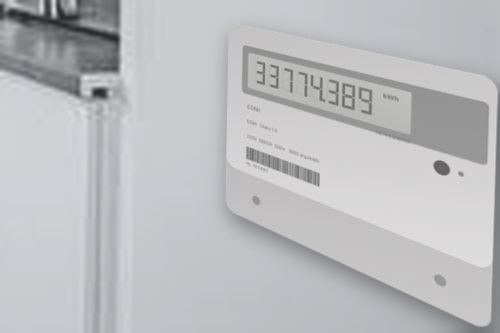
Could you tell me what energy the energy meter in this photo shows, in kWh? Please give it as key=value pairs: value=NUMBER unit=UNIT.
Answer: value=33774.389 unit=kWh
